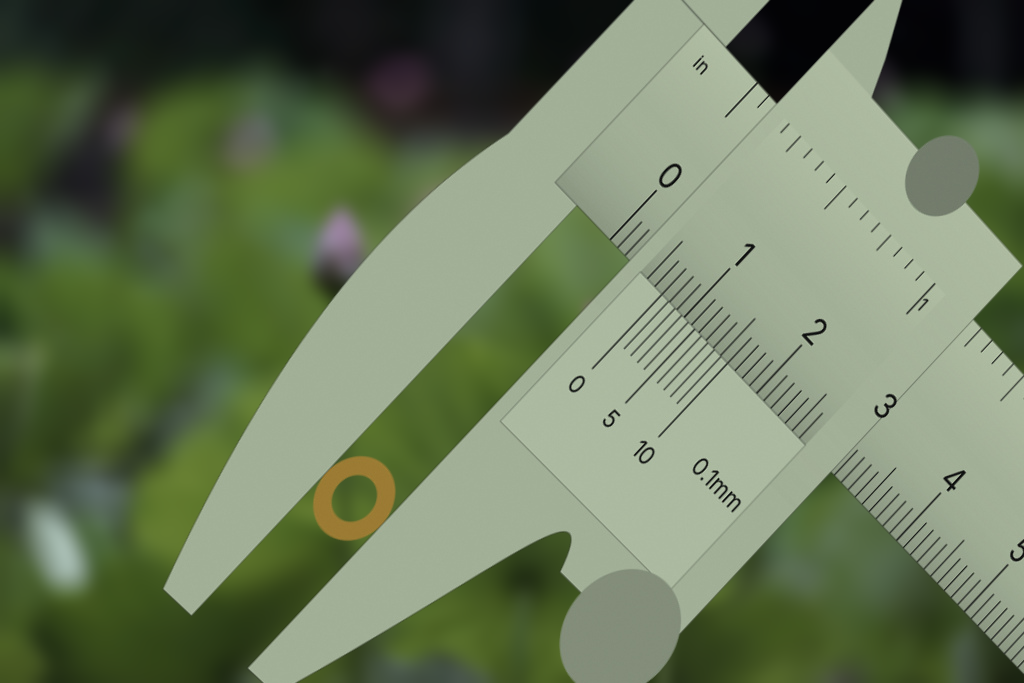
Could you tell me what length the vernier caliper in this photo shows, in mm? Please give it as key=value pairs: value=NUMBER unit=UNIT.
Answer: value=7.0 unit=mm
